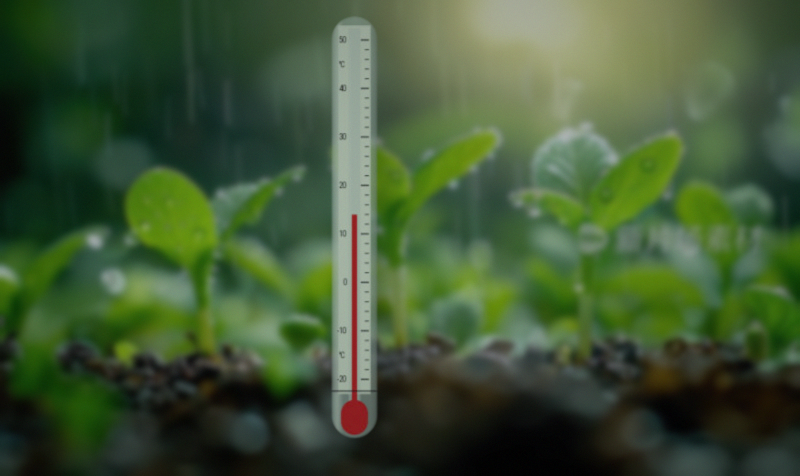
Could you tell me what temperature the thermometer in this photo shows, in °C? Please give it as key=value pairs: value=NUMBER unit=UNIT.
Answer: value=14 unit=°C
